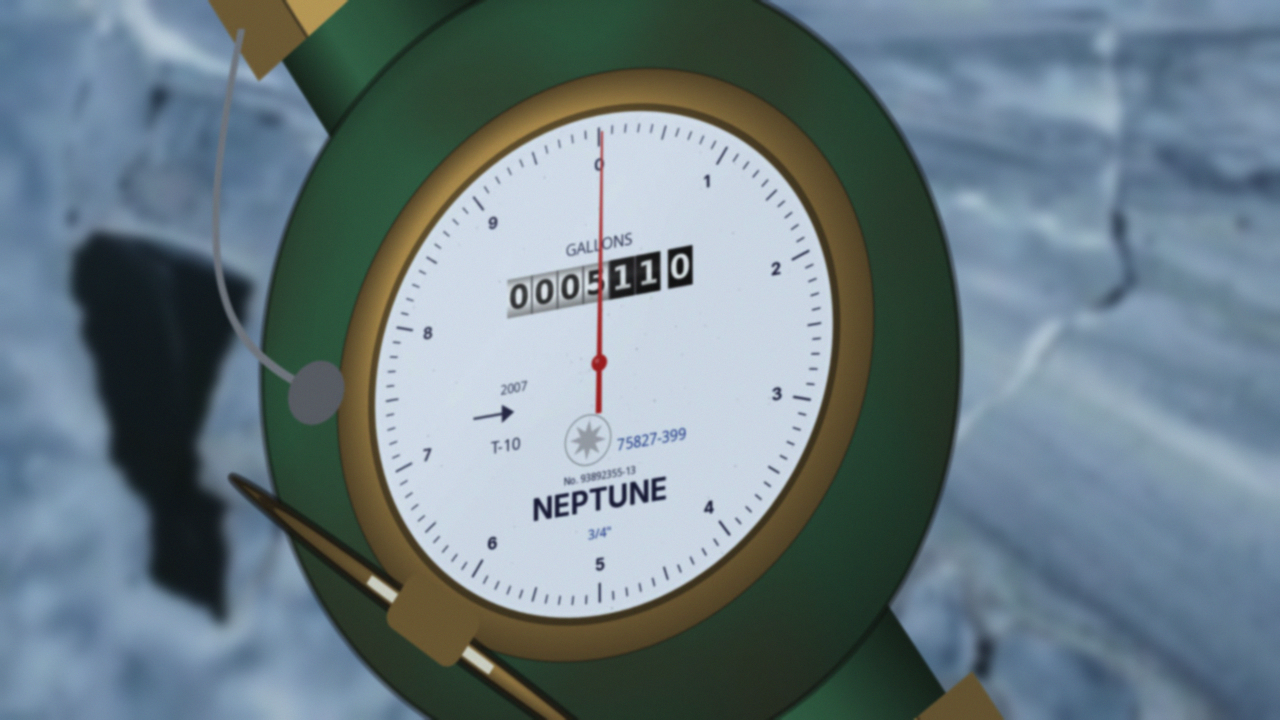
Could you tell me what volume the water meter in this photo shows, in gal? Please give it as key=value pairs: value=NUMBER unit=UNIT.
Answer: value=5110.0 unit=gal
